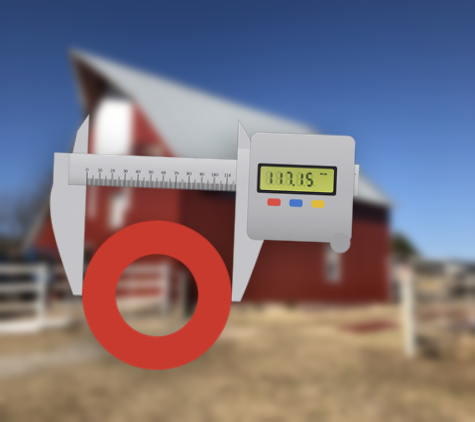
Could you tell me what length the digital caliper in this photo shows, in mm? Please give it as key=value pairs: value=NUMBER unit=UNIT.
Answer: value=117.15 unit=mm
